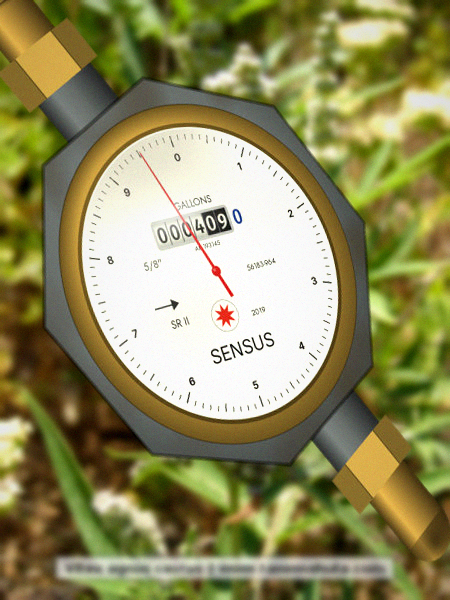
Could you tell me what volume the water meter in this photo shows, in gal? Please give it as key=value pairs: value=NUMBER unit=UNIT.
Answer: value=4089.5 unit=gal
